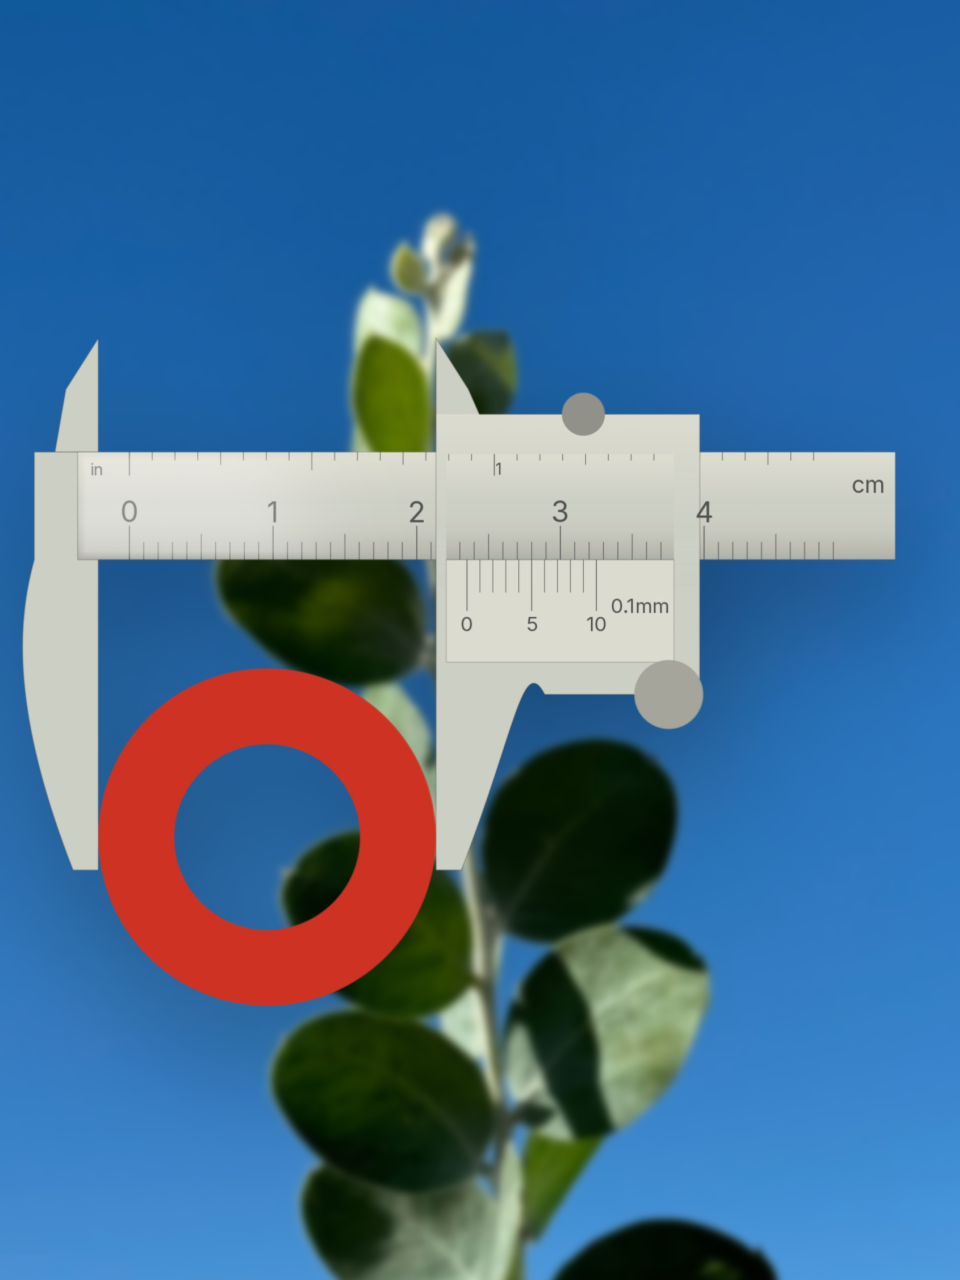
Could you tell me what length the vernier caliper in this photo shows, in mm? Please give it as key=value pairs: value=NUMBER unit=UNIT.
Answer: value=23.5 unit=mm
